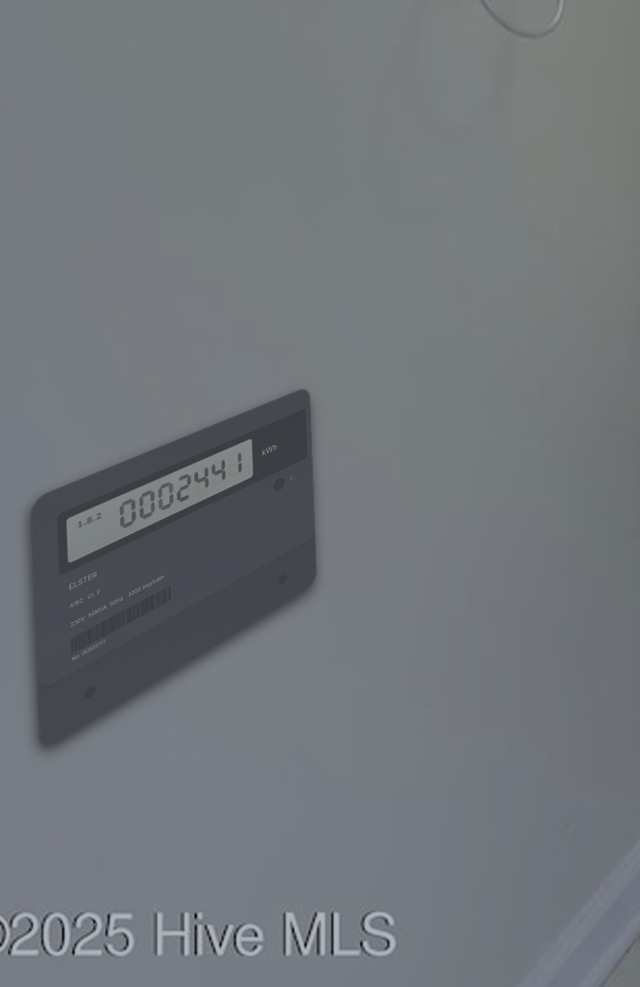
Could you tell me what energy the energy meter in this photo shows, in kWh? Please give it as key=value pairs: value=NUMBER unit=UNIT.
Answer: value=2441 unit=kWh
